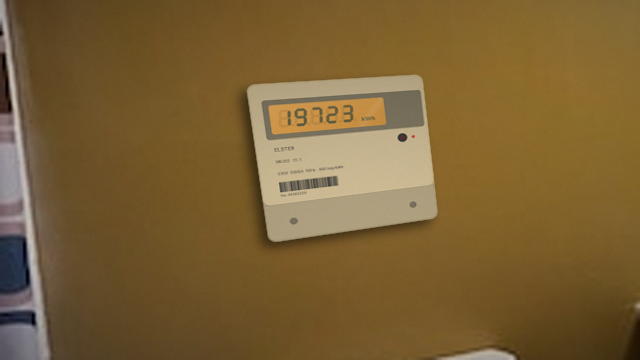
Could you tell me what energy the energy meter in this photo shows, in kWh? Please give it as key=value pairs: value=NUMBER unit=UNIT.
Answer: value=19723 unit=kWh
